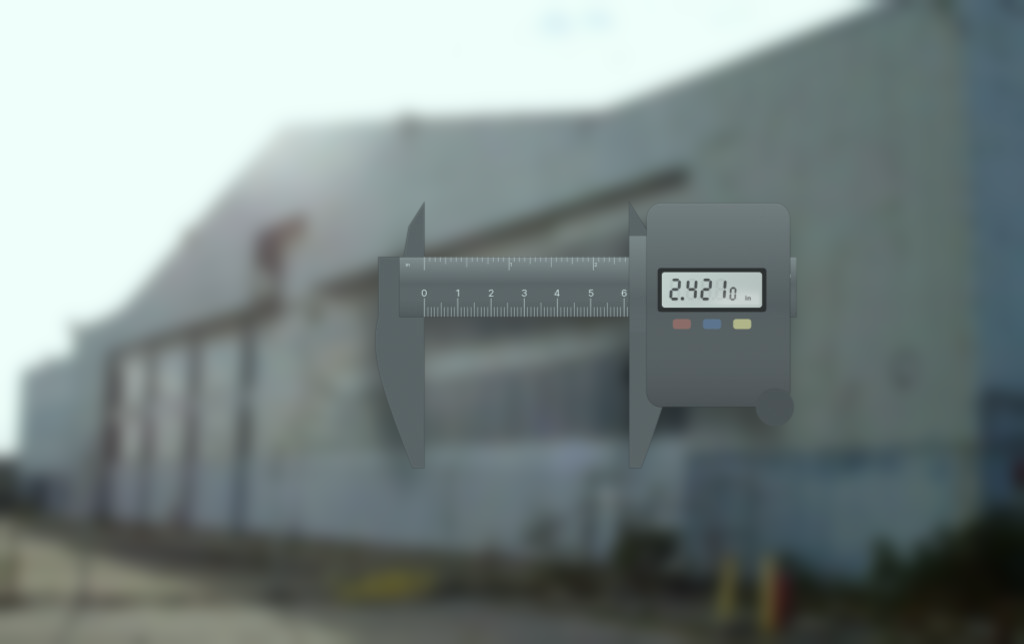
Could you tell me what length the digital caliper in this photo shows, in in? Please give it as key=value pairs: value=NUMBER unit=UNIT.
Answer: value=2.4210 unit=in
